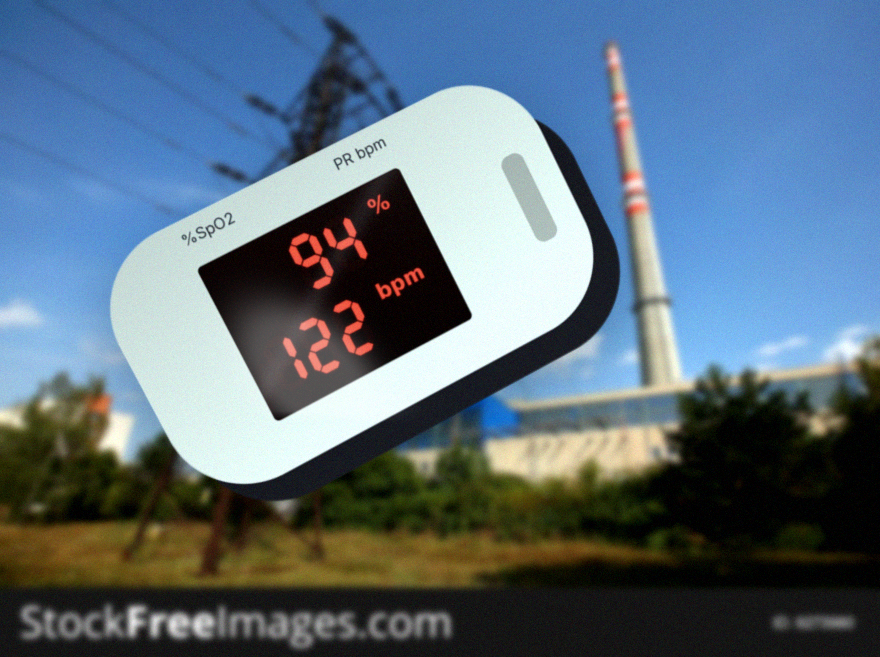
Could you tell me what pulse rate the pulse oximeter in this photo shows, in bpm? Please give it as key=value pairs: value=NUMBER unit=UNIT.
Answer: value=122 unit=bpm
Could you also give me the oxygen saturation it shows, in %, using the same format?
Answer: value=94 unit=%
